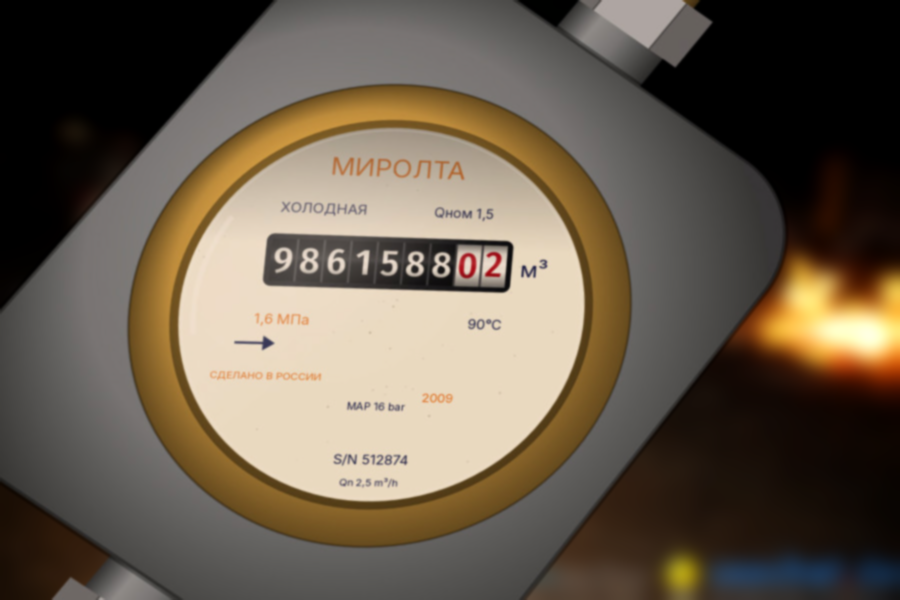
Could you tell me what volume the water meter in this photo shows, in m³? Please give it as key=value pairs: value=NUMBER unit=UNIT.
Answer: value=9861588.02 unit=m³
